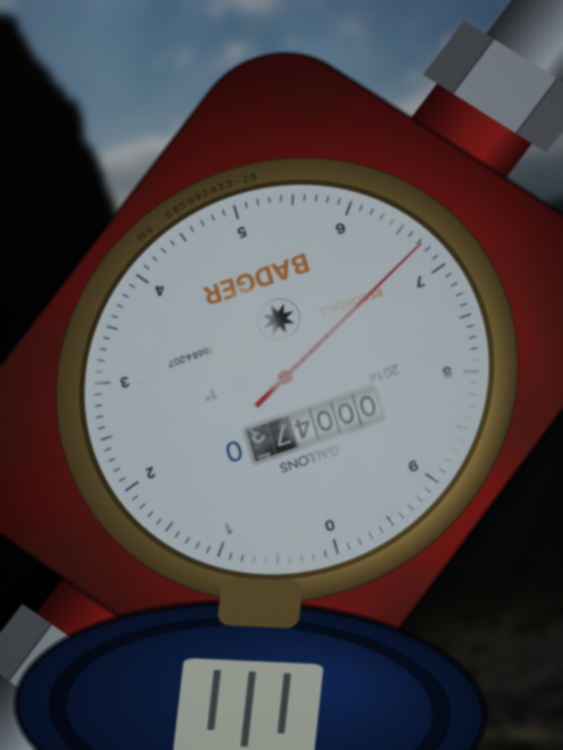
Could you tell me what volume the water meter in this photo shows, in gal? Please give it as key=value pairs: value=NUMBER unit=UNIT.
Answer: value=4726.7 unit=gal
